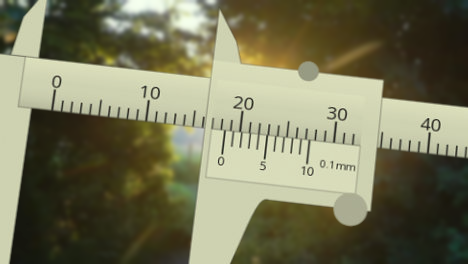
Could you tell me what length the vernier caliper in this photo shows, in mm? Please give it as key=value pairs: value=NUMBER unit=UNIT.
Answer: value=18.4 unit=mm
